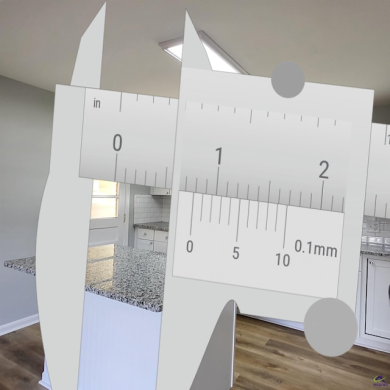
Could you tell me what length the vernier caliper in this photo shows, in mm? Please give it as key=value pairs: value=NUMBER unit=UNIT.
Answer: value=7.8 unit=mm
